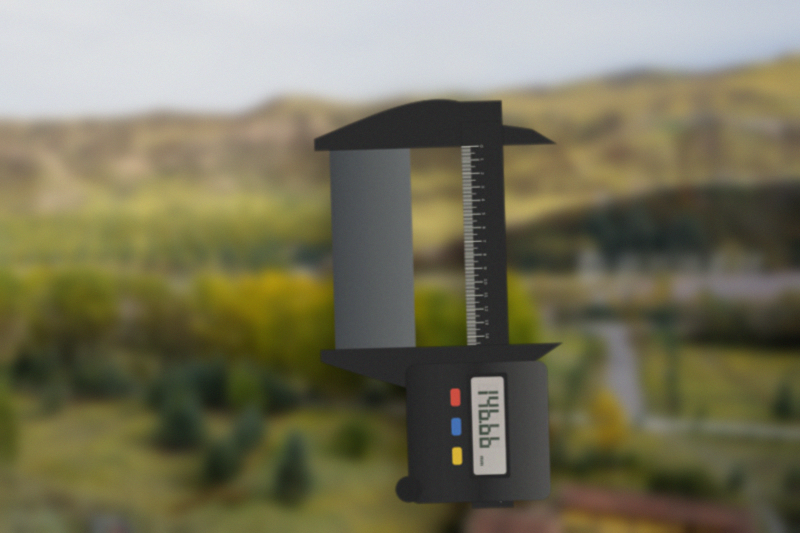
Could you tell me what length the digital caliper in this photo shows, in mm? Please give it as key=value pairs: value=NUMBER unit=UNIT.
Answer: value=146.66 unit=mm
